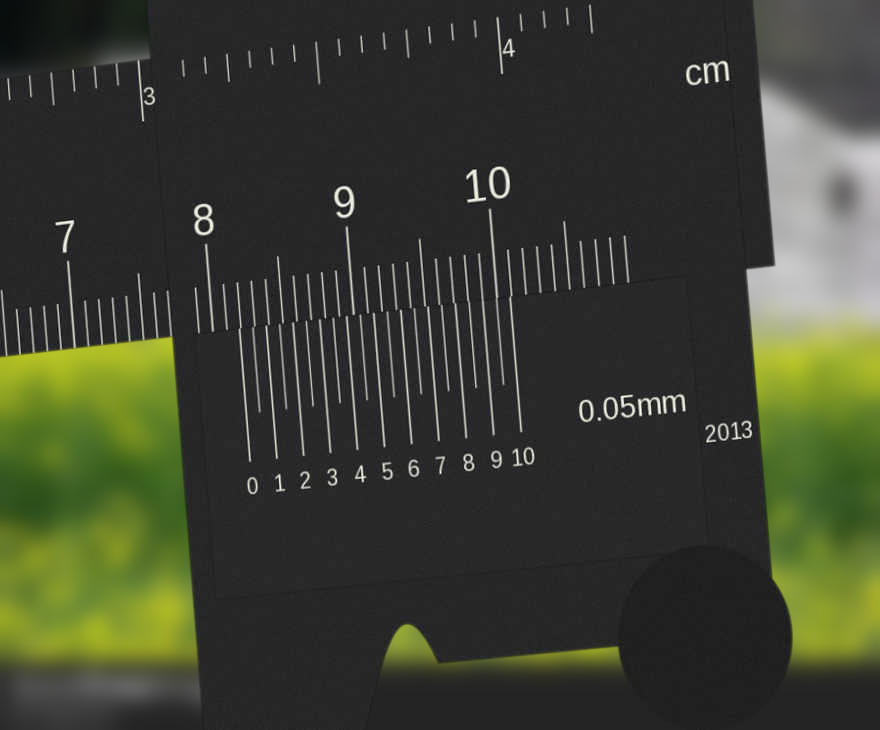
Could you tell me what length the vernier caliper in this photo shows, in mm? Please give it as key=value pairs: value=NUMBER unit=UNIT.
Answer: value=81.9 unit=mm
